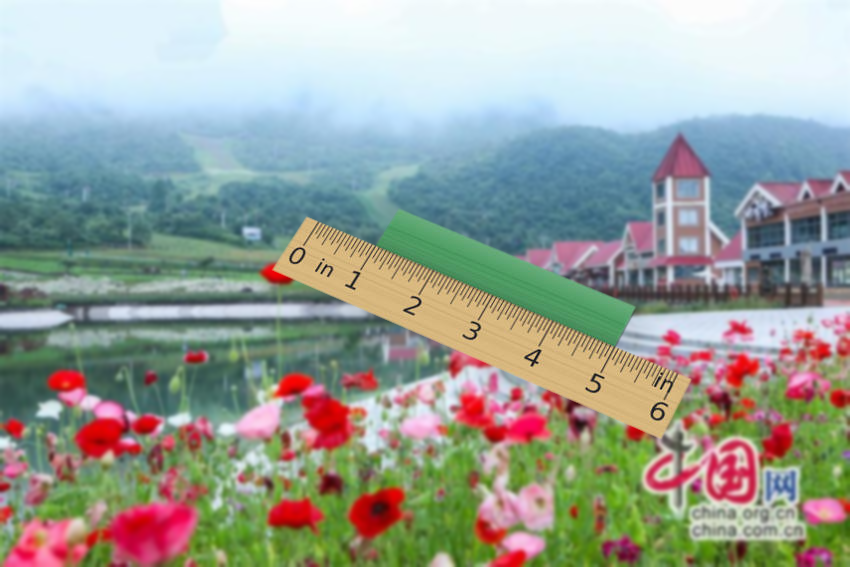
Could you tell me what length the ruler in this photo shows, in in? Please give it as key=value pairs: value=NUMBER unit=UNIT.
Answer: value=4 unit=in
